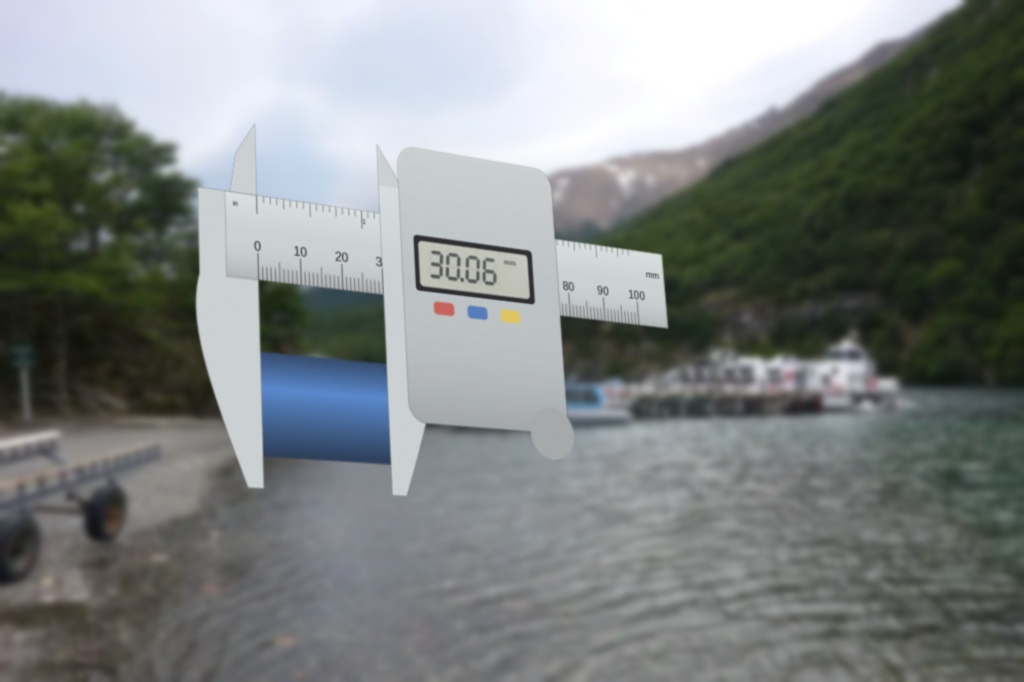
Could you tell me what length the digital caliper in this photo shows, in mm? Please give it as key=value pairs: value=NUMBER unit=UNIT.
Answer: value=30.06 unit=mm
